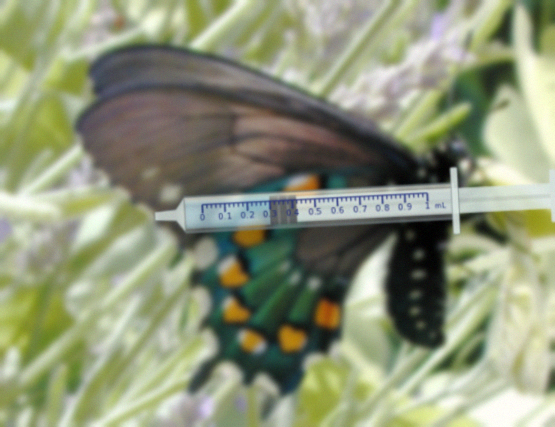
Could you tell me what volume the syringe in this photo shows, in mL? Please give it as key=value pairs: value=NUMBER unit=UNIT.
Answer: value=0.3 unit=mL
